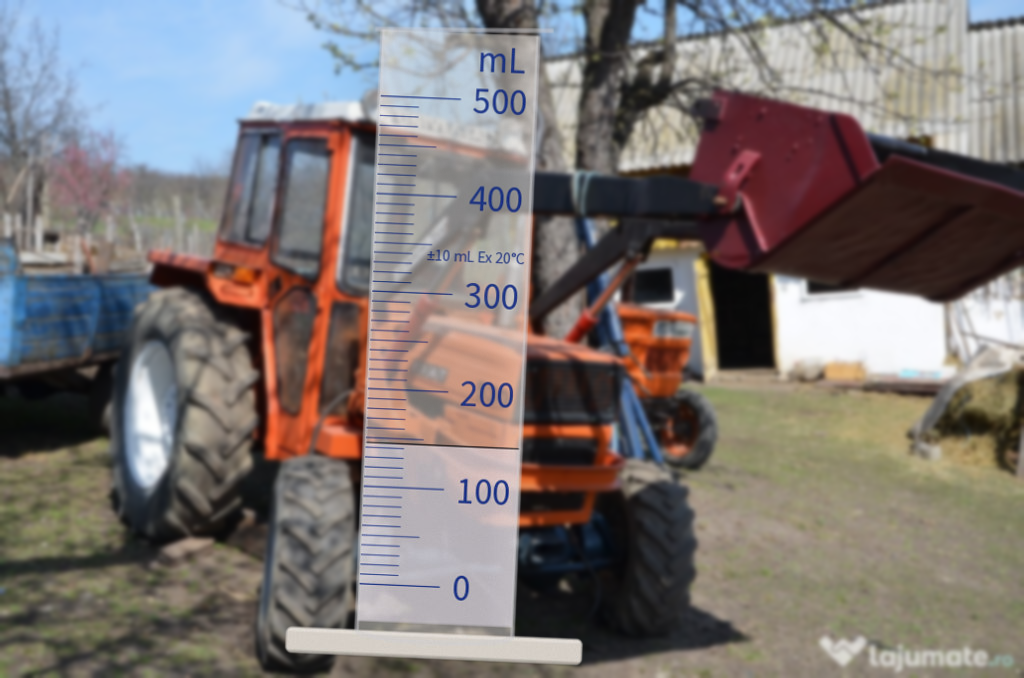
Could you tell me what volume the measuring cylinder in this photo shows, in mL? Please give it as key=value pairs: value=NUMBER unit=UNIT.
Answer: value=145 unit=mL
